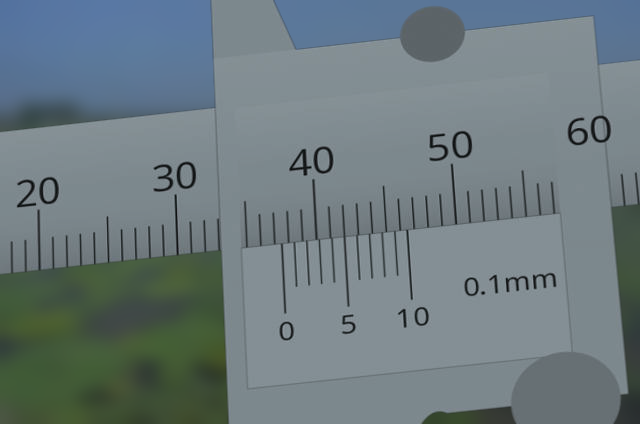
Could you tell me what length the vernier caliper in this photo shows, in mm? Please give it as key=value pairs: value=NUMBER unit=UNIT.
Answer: value=37.5 unit=mm
